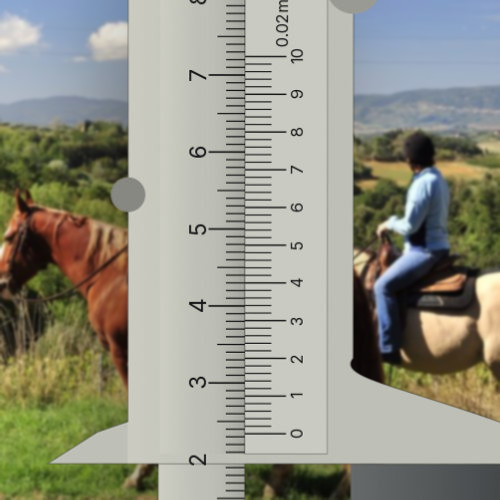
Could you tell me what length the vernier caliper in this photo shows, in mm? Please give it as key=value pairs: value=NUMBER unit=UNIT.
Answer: value=23.4 unit=mm
